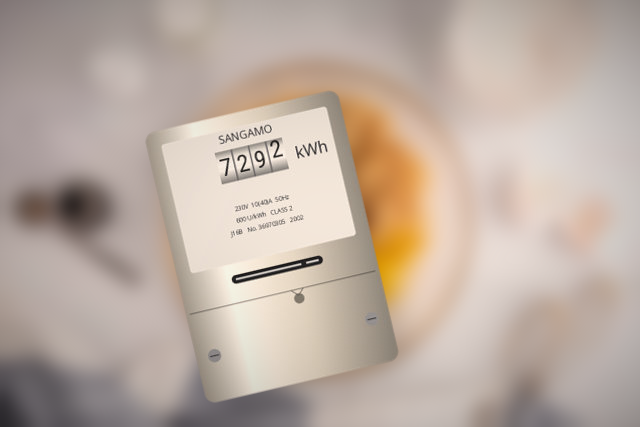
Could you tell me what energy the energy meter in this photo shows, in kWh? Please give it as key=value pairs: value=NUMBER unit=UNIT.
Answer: value=7292 unit=kWh
